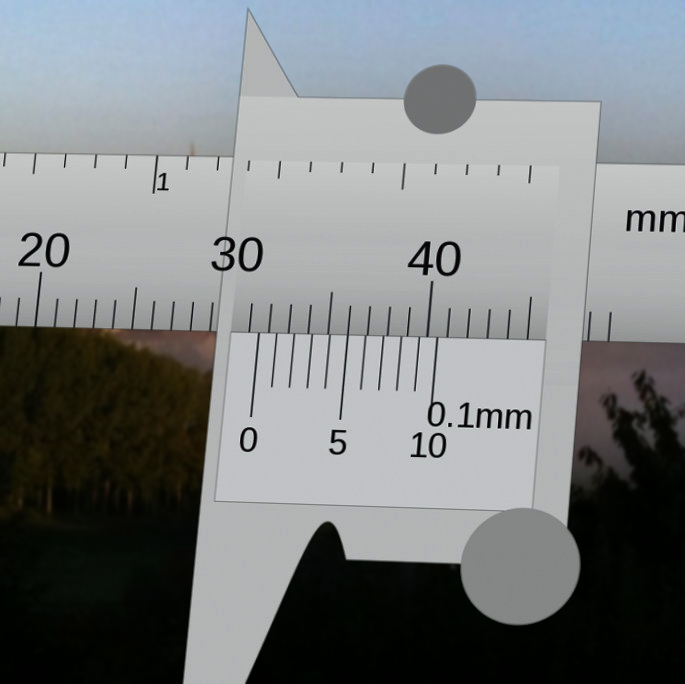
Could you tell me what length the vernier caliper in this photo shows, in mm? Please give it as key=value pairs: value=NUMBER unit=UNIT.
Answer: value=31.5 unit=mm
